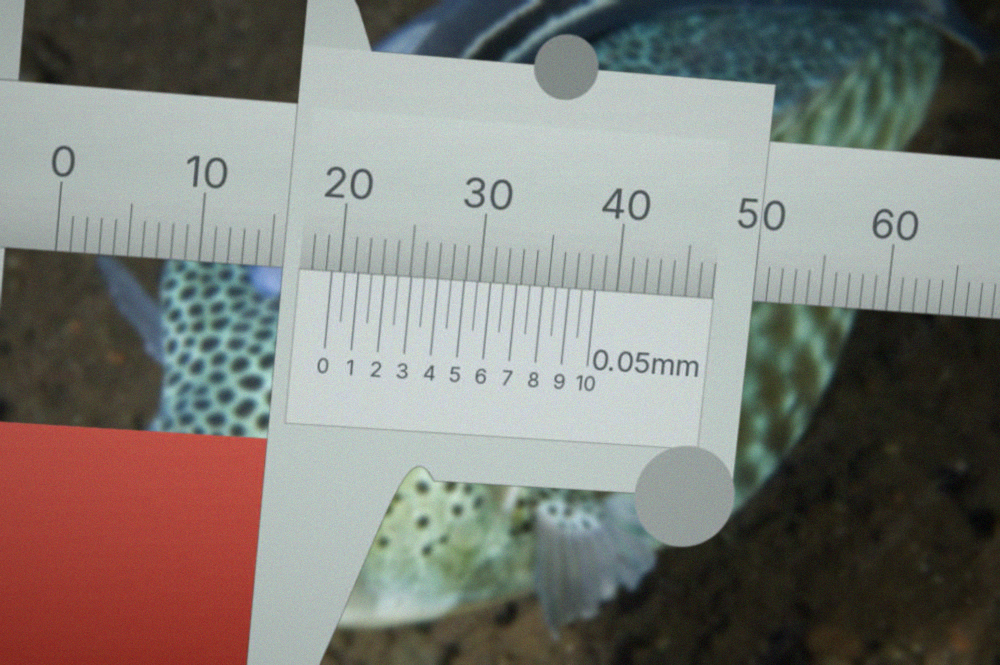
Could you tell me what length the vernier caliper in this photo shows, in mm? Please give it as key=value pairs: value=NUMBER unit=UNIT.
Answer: value=19.4 unit=mm
